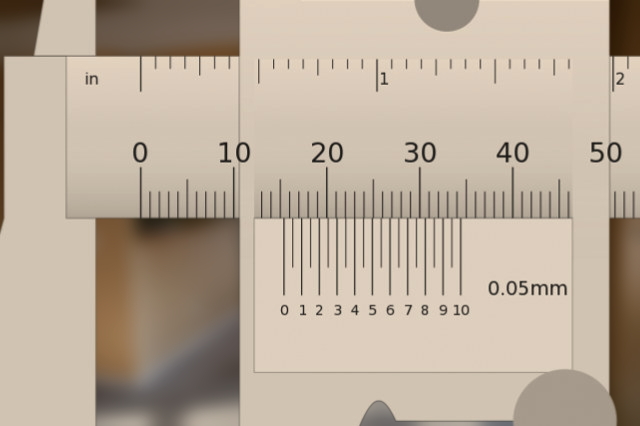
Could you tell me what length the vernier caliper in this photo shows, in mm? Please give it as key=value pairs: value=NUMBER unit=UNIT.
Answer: value=15.4 unit=mm
